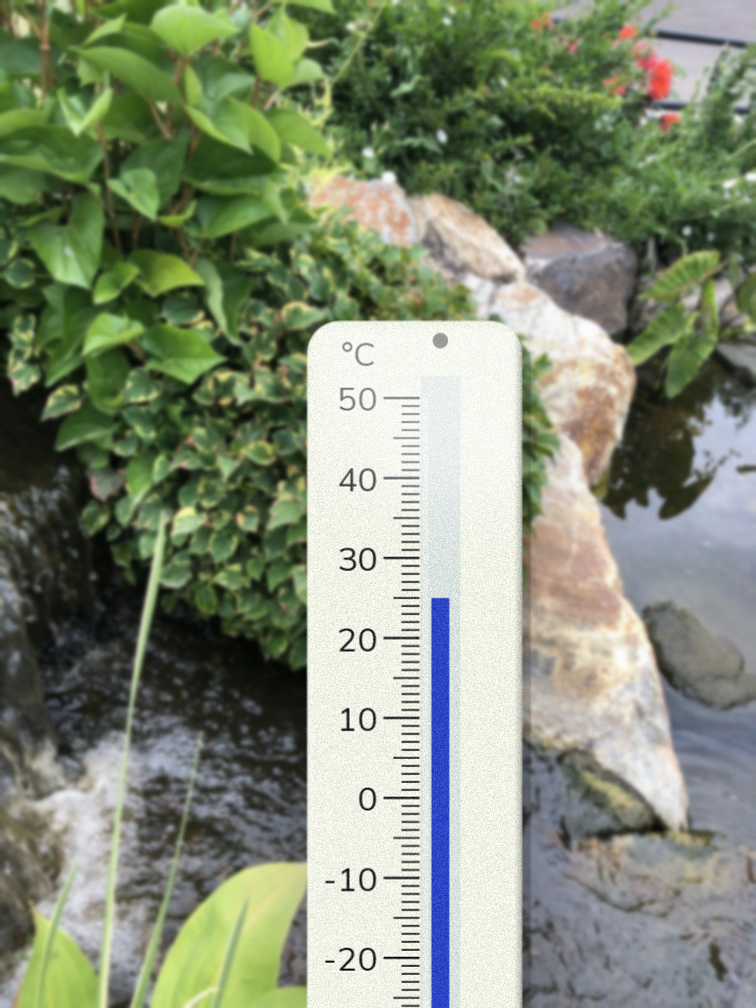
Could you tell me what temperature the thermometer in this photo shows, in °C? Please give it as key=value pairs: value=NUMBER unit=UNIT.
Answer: value=25 unit=°C
